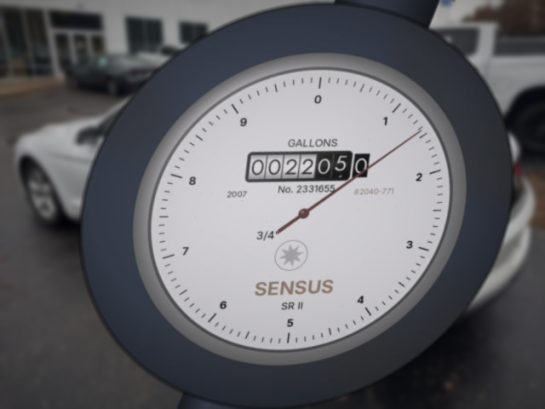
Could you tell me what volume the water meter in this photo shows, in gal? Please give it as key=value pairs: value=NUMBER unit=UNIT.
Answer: value=22051.4 unit=gal
